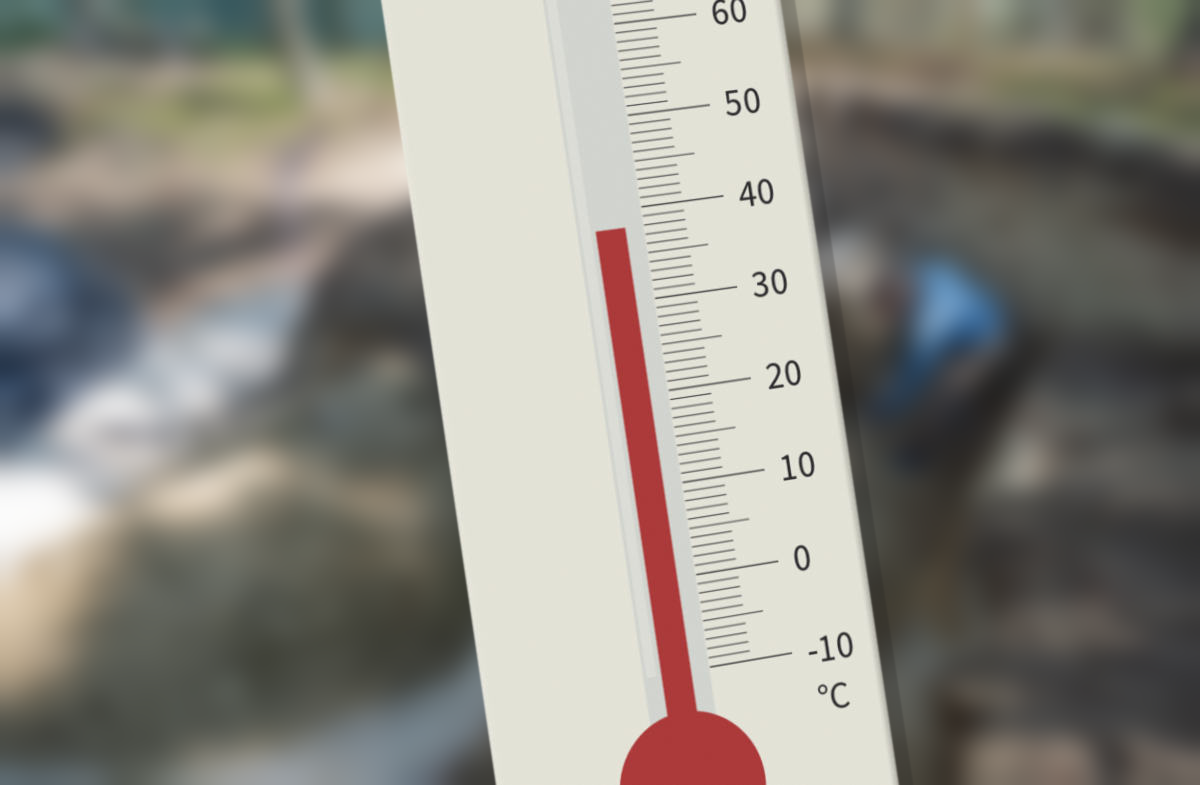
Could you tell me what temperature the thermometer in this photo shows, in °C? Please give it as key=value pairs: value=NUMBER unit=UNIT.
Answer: value=38 unit=°C
